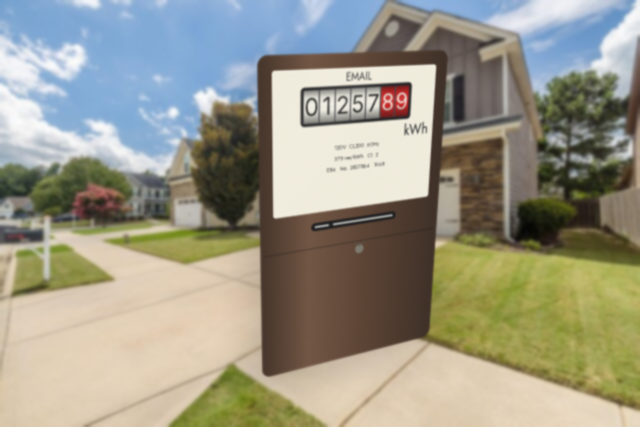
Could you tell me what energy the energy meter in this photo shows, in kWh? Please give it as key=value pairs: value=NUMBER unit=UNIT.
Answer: value=1257.89 unit=kWh
